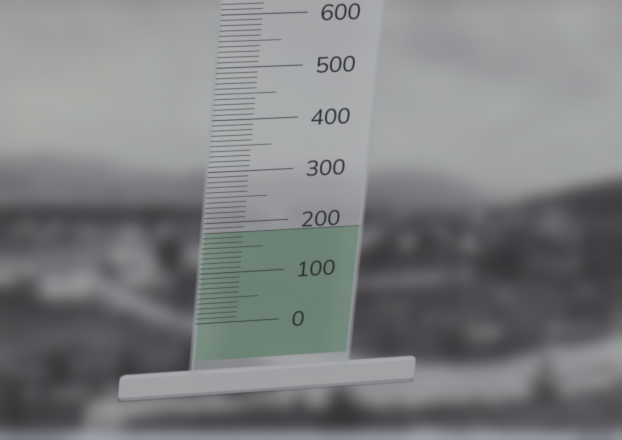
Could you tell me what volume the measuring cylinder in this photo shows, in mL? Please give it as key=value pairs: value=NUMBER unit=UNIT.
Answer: value=180 unit=mL
